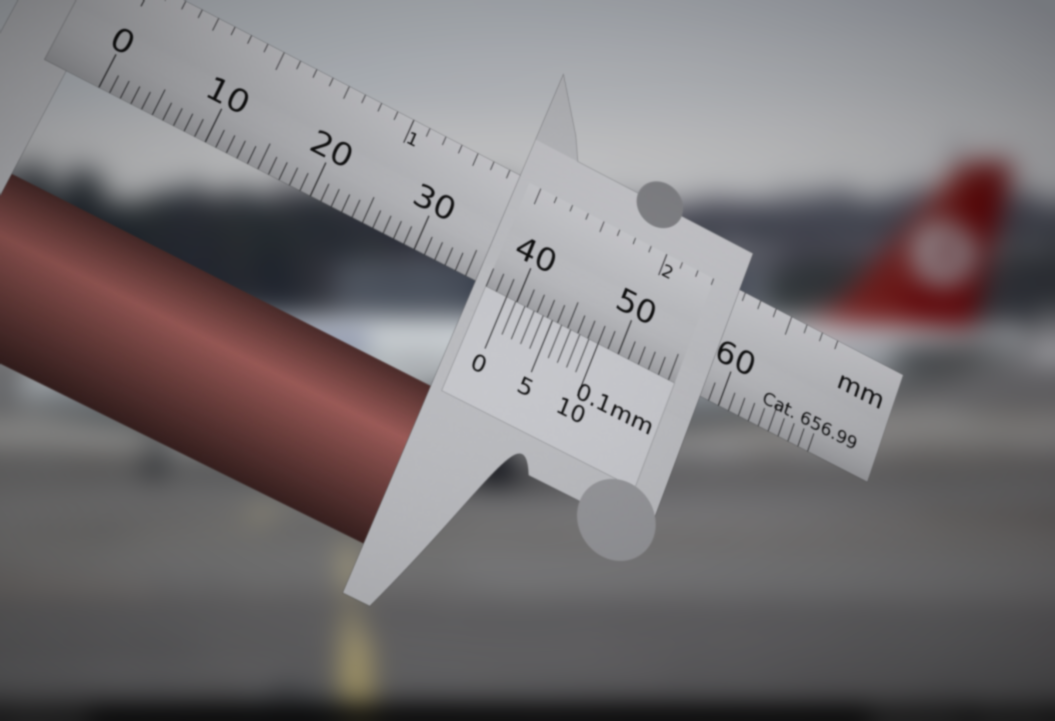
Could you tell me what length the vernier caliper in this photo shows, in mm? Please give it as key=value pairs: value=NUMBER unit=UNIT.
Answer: value=39.0 unit=mm
